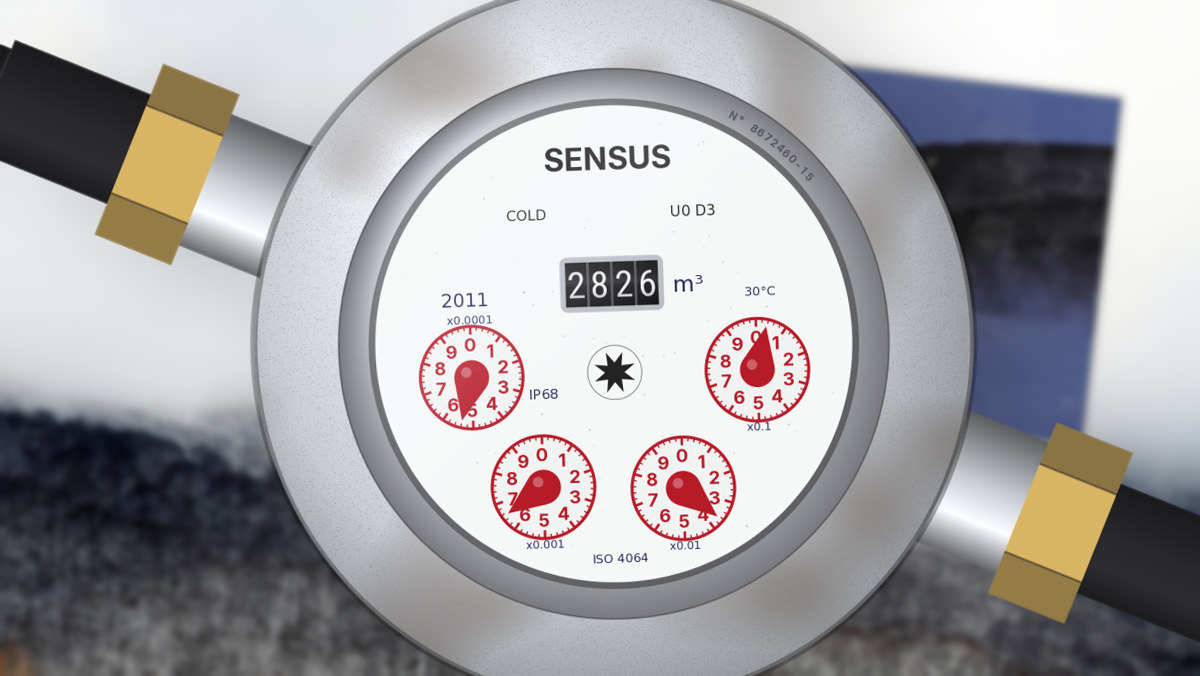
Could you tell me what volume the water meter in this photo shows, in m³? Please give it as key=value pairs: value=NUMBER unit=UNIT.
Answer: value=2826.0365 unit=m³
